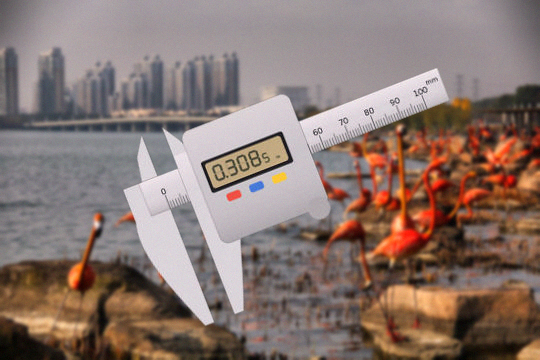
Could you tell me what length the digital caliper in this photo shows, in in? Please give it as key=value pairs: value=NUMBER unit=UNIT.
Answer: value=0.3085 unit=in
